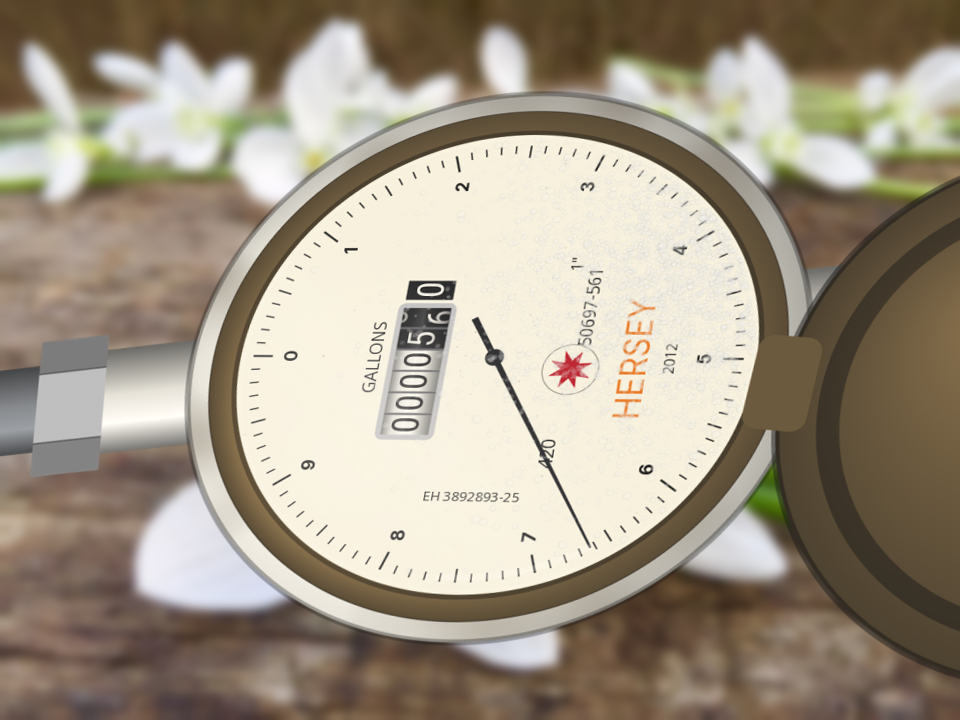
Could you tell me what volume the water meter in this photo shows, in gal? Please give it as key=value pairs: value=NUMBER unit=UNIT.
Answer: value=556.6 unit=gal
